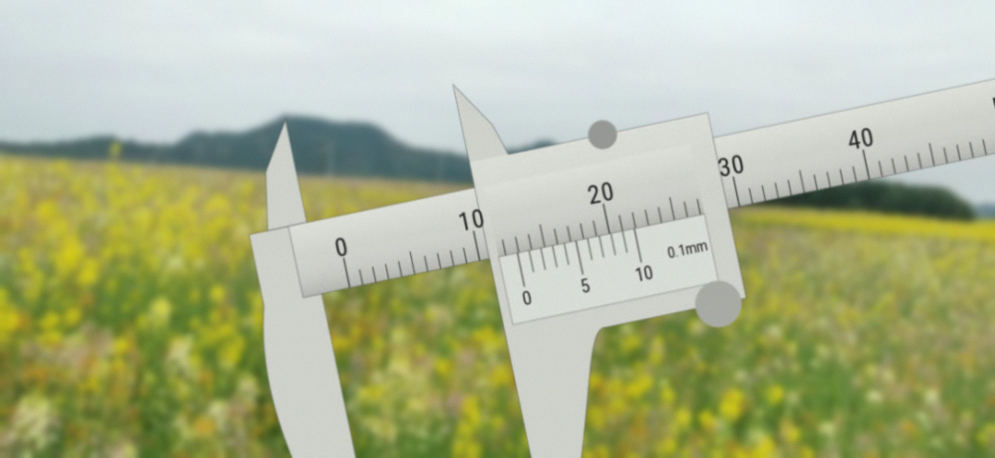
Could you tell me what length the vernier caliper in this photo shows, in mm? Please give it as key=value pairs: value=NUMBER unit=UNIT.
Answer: value=12.9 unit=mm
